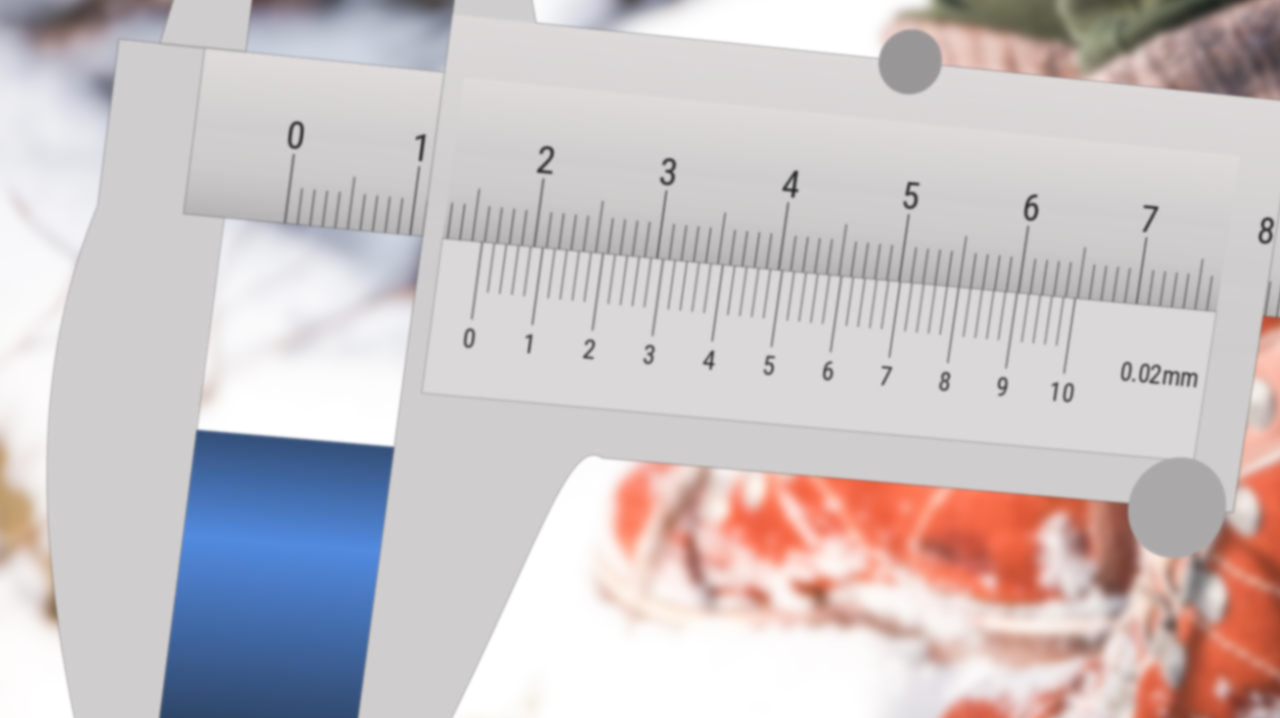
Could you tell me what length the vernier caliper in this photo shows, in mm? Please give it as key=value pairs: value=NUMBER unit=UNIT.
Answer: value=15.8 unit=mm
